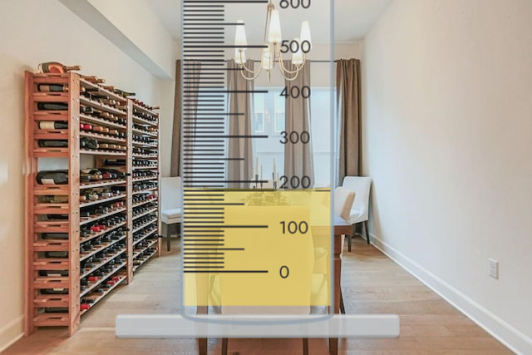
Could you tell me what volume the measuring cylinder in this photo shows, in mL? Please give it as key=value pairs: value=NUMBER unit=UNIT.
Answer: value=180 unit=mL
